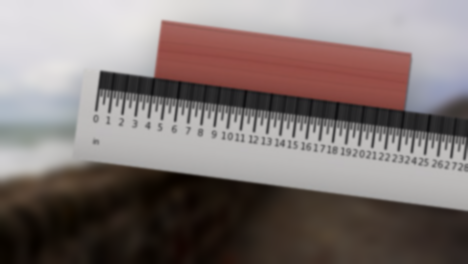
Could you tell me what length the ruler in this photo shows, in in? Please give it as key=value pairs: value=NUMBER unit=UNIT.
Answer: value=19 unit=in
